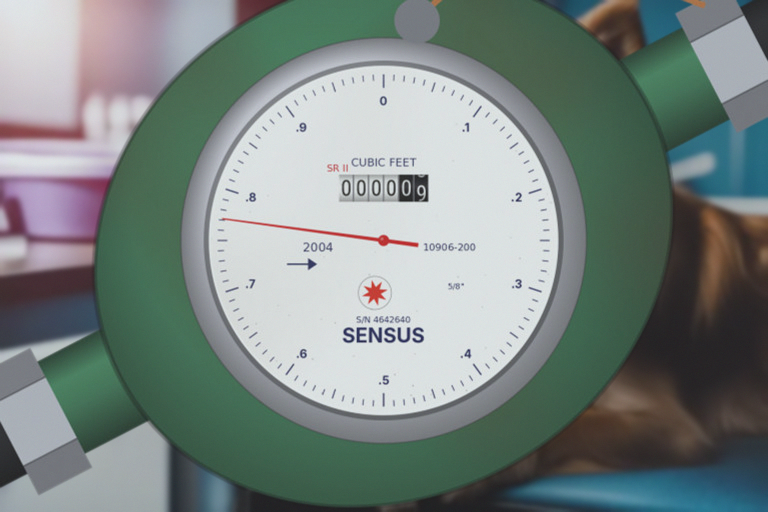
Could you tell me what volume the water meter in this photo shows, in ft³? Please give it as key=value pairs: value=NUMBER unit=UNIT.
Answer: value=8.77 unit=ft³
